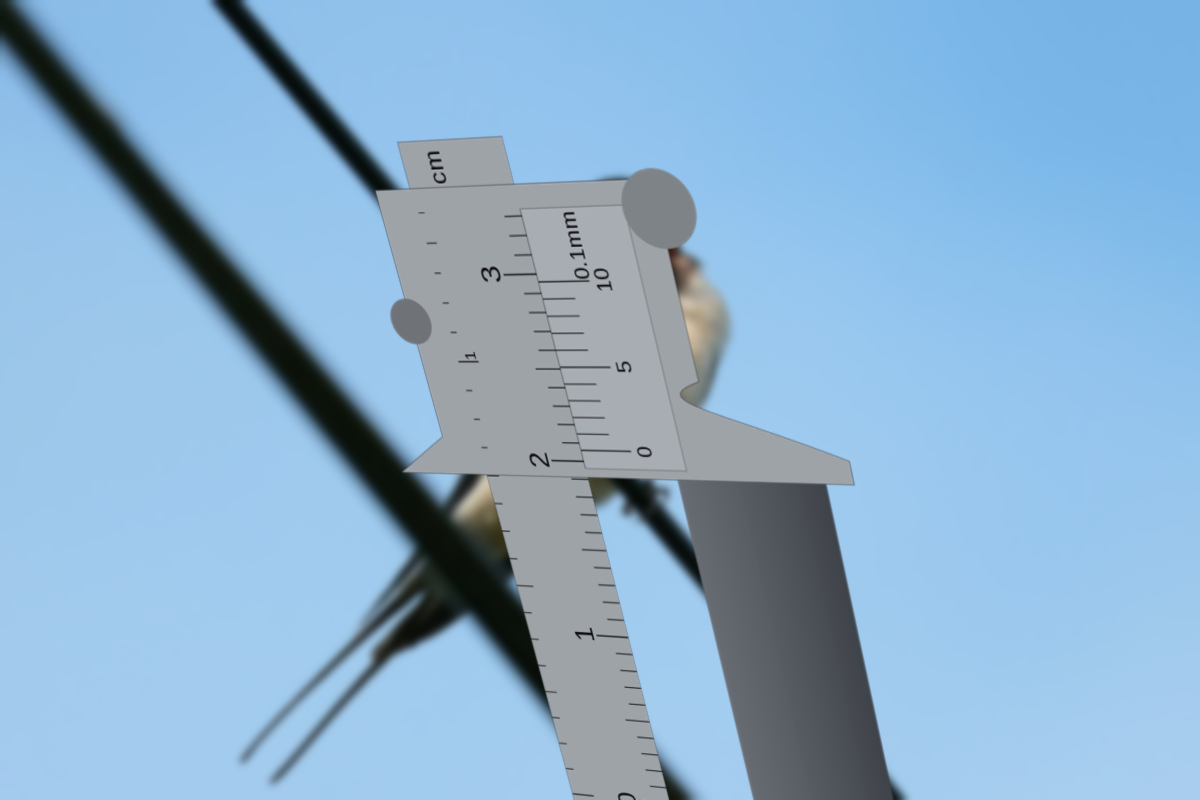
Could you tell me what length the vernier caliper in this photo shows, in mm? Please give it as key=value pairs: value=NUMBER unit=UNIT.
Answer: value=20.6 unit=mm
